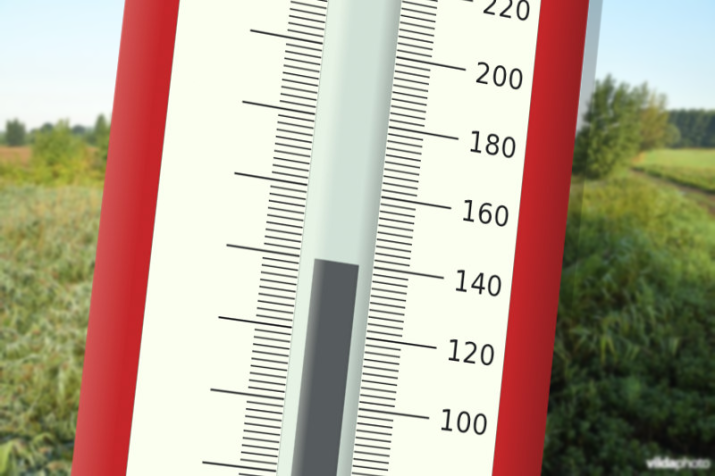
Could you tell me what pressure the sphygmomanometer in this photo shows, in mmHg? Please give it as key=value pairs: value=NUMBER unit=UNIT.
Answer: value=140 unit=mmHg
